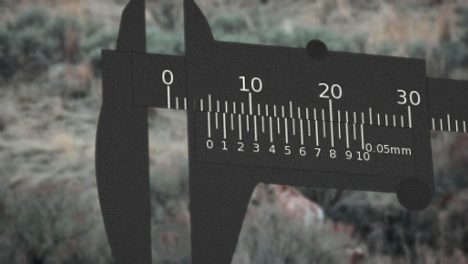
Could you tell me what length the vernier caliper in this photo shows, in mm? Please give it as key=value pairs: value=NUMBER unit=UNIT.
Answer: value=4.8 unit=mm
